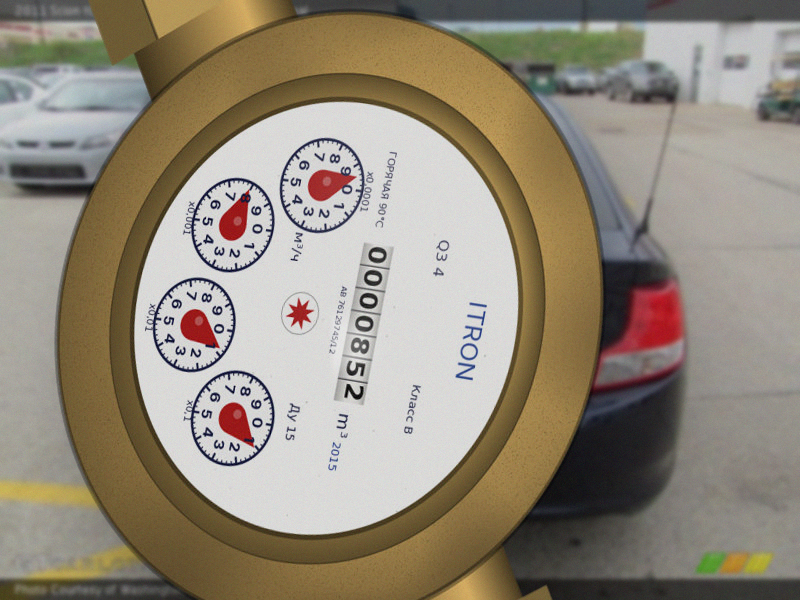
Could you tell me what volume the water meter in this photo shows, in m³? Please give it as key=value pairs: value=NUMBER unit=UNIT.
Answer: value=852.1079 unit=m³
